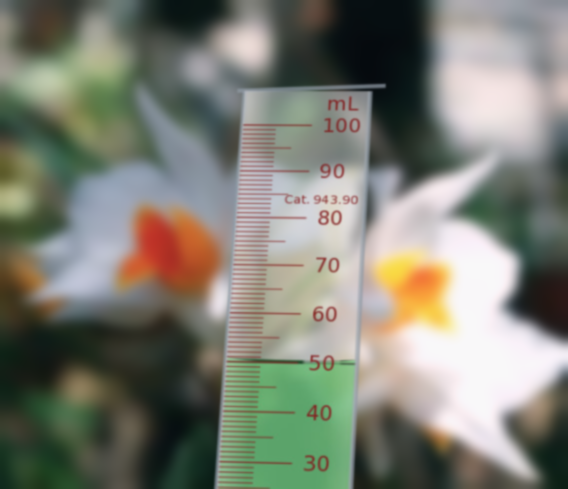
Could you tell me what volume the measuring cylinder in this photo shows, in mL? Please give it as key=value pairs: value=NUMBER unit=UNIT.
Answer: value=50 unit=mL
